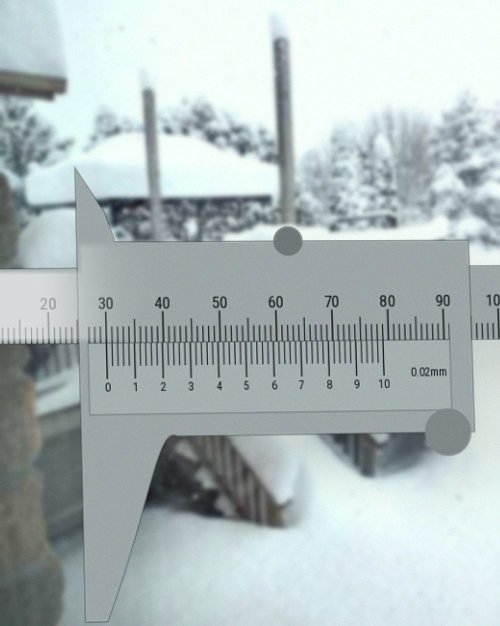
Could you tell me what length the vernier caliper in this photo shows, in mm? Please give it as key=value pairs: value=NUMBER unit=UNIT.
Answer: value=30.0 unit=mm
